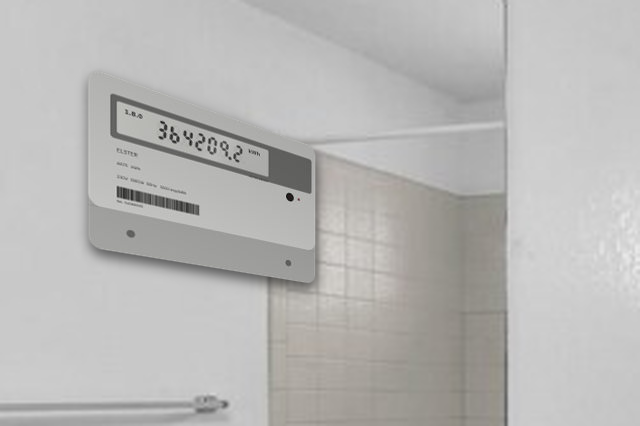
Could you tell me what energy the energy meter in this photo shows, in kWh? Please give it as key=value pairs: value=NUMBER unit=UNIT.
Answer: value=364209.2 unit=kWh
